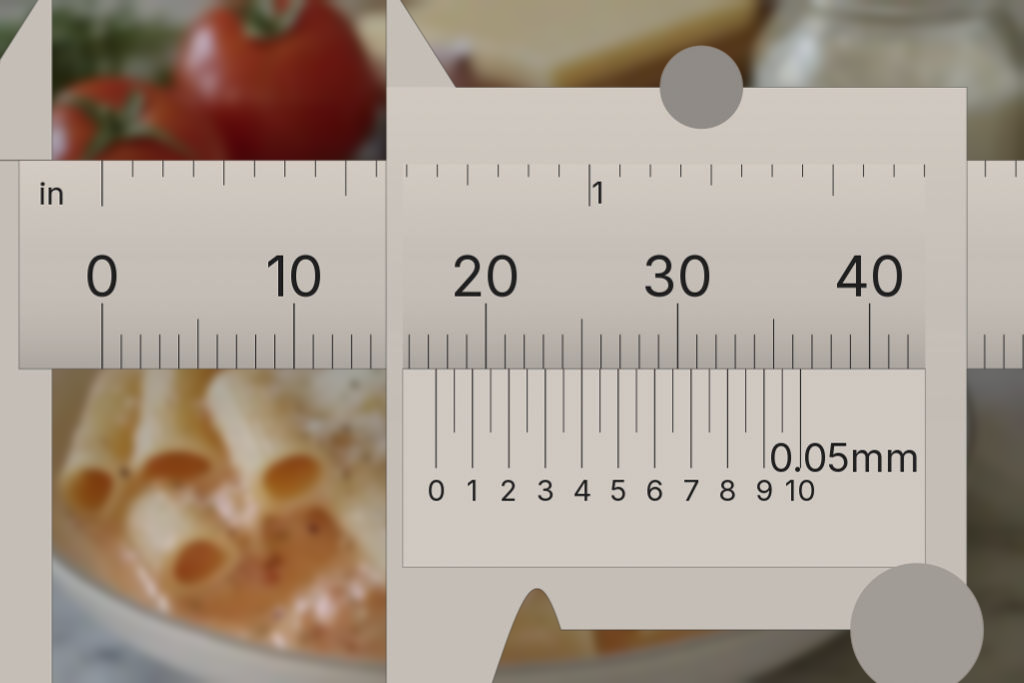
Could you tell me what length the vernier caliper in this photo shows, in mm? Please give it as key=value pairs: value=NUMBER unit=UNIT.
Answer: value=17.4 unit=mm
